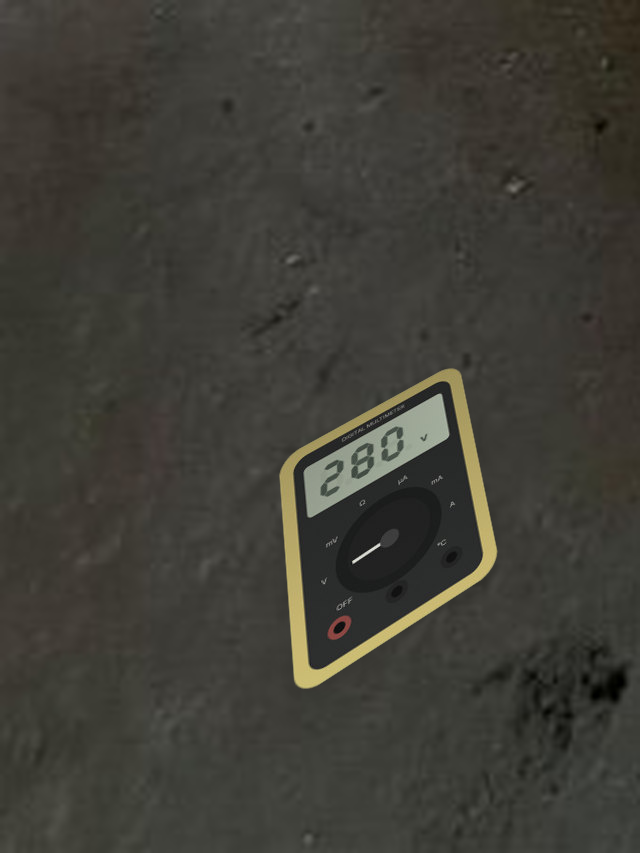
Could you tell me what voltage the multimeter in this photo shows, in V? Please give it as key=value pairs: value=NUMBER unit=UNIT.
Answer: value=280 unit=V
